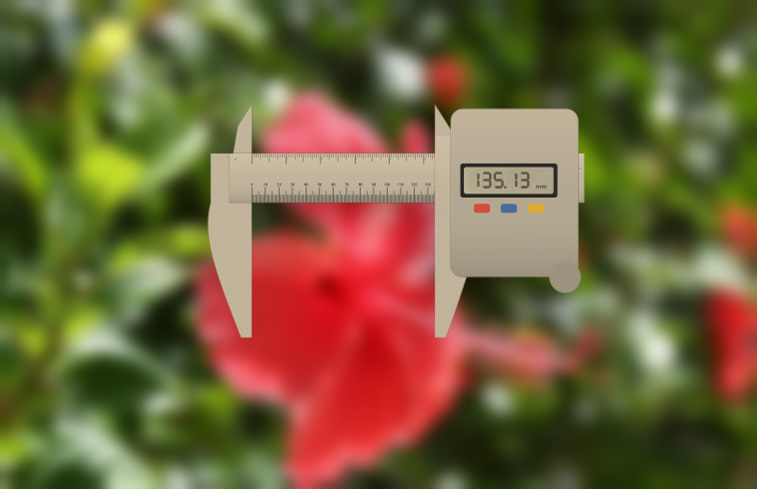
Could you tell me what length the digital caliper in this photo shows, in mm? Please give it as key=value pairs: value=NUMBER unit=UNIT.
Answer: value=135.13 unit=mm
